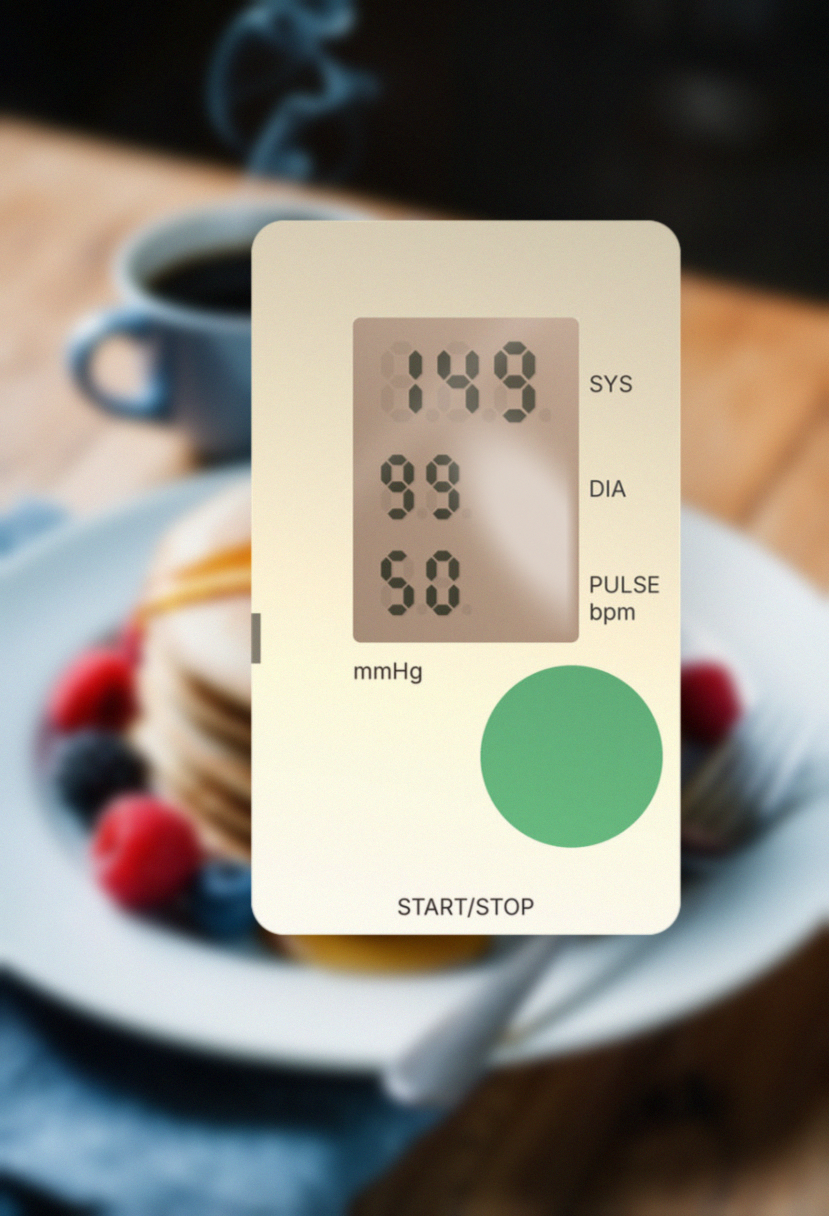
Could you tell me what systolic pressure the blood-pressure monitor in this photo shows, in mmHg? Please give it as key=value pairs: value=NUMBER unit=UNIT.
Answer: value=149 unit=mmHg
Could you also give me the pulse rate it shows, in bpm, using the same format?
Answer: value=50 unit=bpm
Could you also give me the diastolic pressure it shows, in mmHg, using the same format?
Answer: value=99 unit=mmHg
